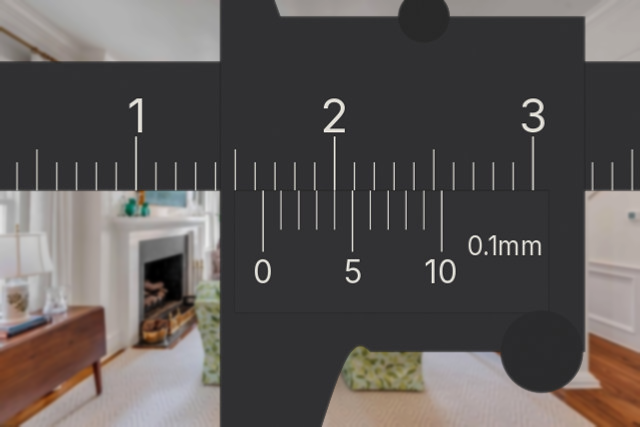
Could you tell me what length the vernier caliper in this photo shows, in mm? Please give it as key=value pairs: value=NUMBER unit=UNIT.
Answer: value=16.4 unit=mm
